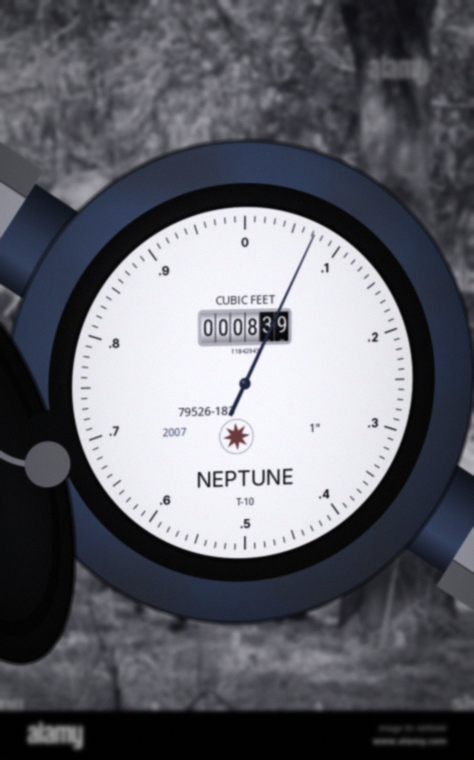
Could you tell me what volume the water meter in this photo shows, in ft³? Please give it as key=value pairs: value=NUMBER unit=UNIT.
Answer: value=839.07 unit=ft³
